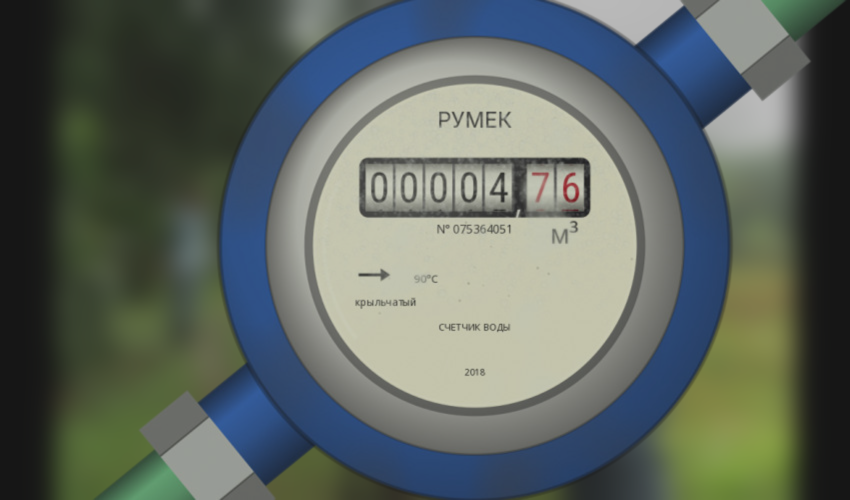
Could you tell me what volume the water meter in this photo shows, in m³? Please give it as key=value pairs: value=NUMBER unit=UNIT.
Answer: value=4.76 unit=m³
